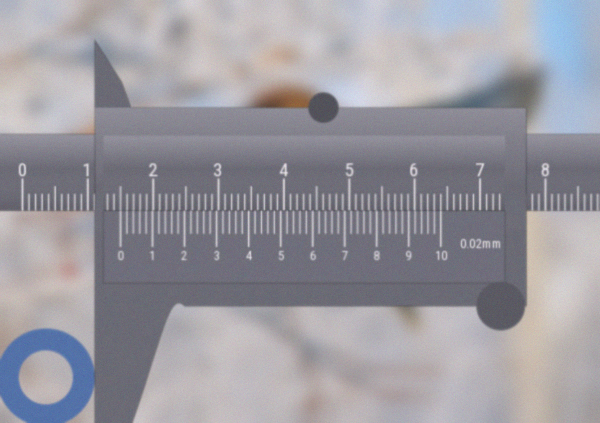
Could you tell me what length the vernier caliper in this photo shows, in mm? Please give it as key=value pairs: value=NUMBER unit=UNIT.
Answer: value=15.0 unit=mm
